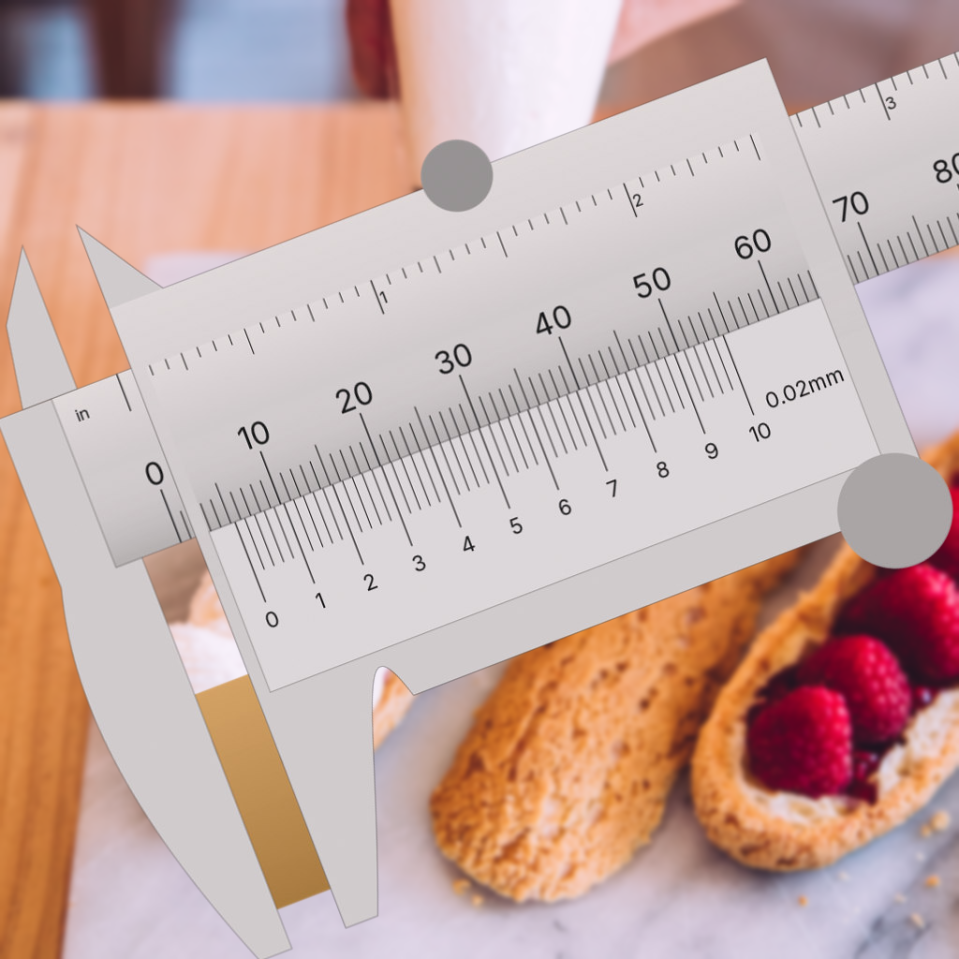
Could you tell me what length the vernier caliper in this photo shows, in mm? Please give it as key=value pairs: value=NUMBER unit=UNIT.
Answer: value=5.4 unit=mm
